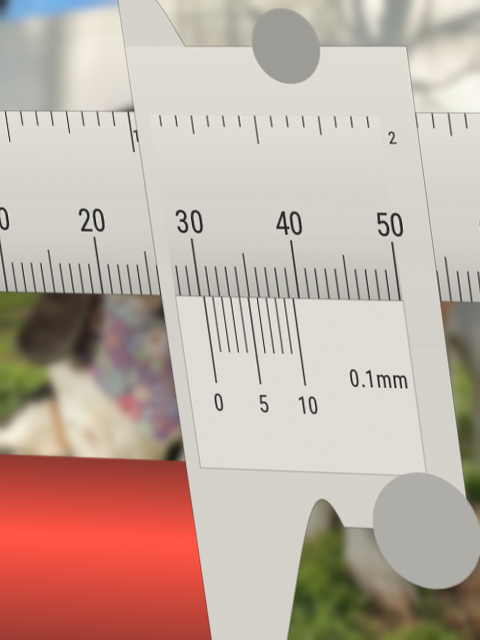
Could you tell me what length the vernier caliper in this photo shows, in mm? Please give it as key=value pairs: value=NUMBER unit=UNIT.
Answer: value=30.4 unit=mm
